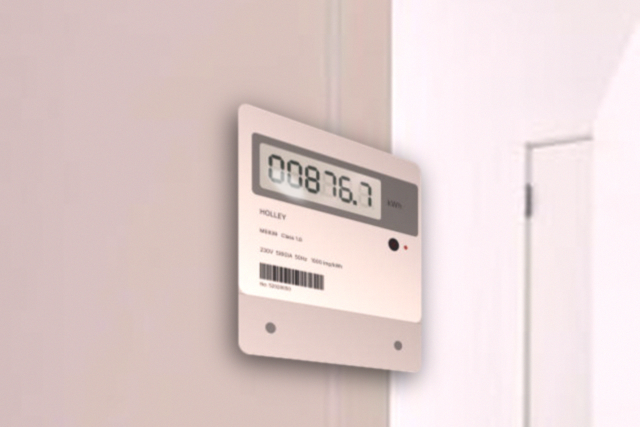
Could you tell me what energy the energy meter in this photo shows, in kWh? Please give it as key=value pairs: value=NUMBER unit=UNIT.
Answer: value=876.7 unit=kWh
